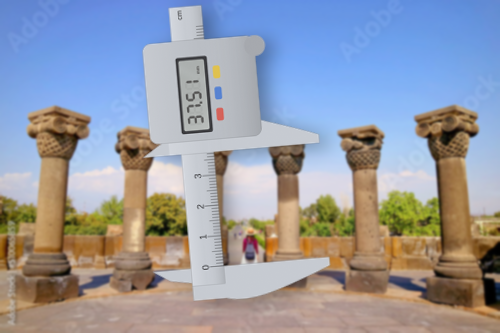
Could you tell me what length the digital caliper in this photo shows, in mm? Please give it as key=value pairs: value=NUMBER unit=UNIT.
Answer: value=37.51 unit=mm
